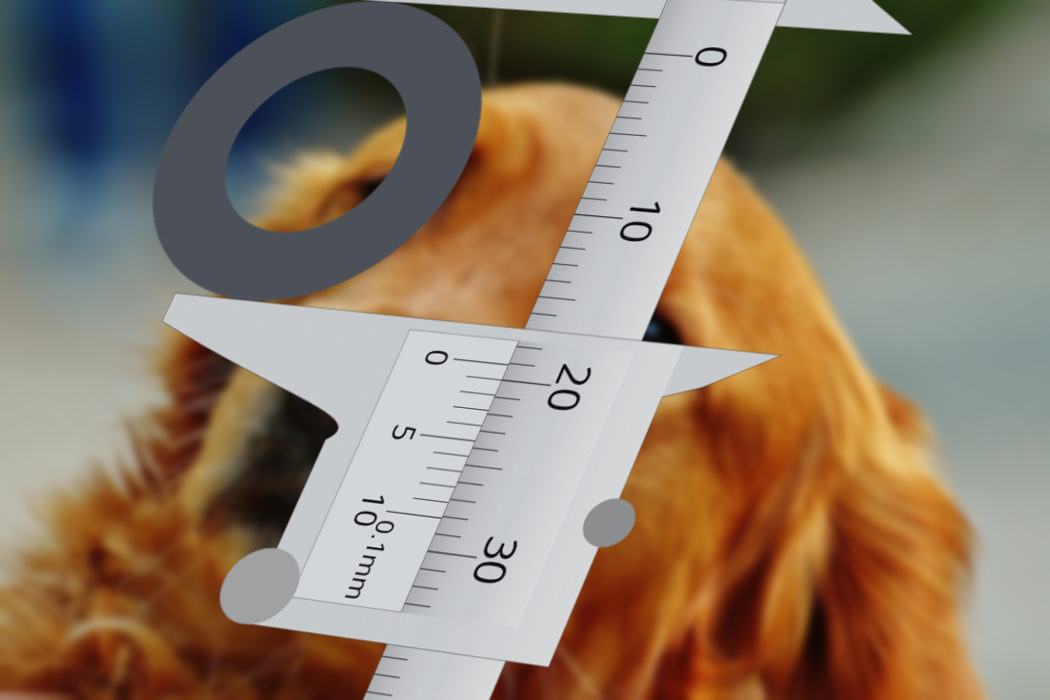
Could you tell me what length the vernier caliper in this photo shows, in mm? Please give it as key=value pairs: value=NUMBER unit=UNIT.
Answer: value=19.1 unit=mm
